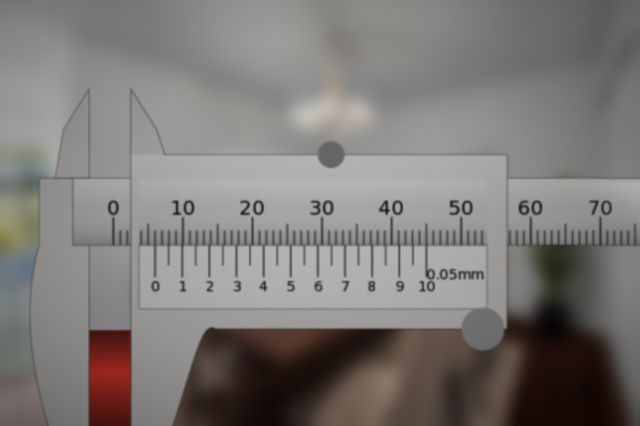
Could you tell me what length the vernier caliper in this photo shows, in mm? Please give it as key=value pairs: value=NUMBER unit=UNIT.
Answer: value=6.0 unit=mm
